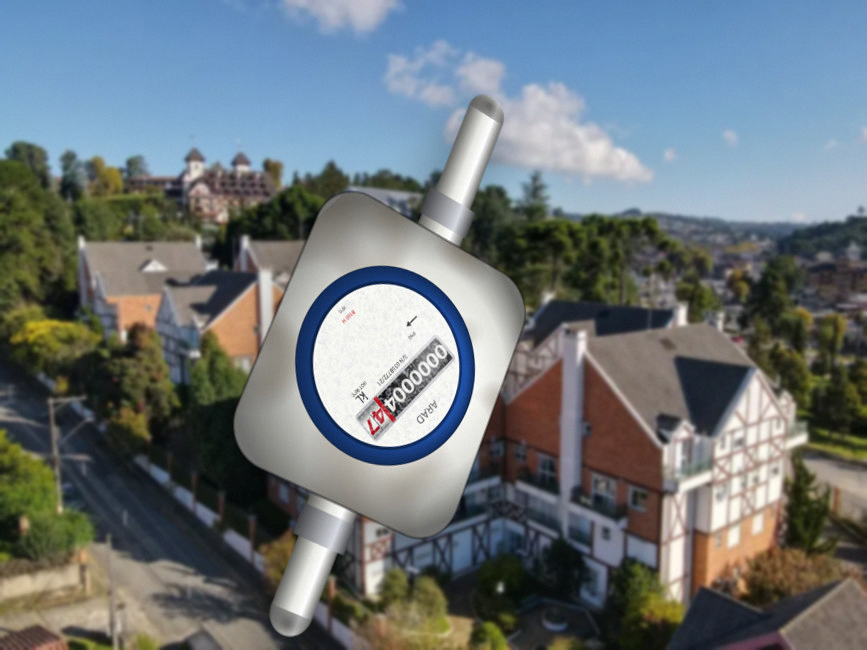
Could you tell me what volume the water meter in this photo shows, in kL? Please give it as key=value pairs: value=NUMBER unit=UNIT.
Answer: value=4.47 unit=kL
